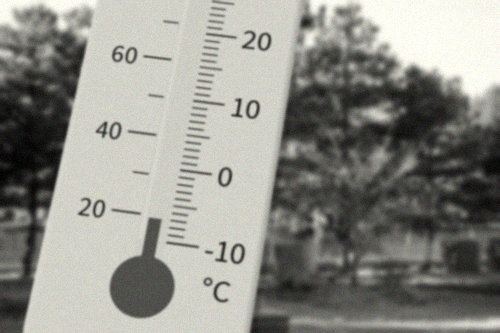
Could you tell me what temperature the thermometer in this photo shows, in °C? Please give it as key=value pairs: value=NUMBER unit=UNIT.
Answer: value=-7 unit=°C
